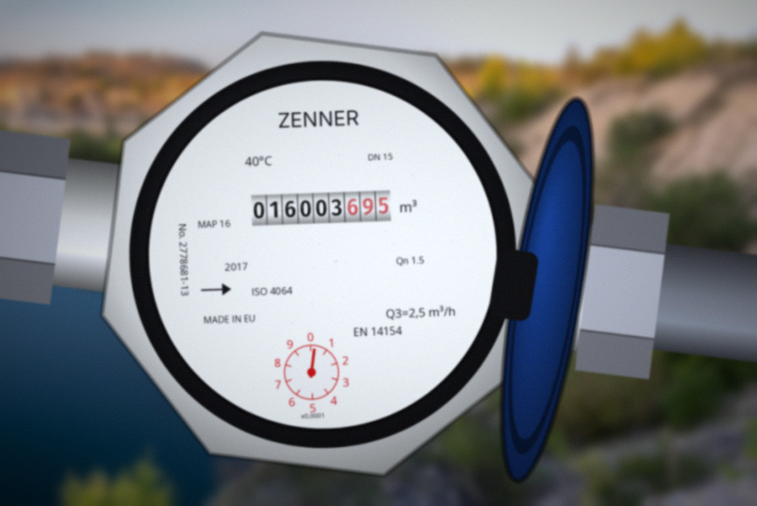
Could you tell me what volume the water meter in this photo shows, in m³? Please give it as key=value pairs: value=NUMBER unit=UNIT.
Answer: value=16003.6950 unit=m³
